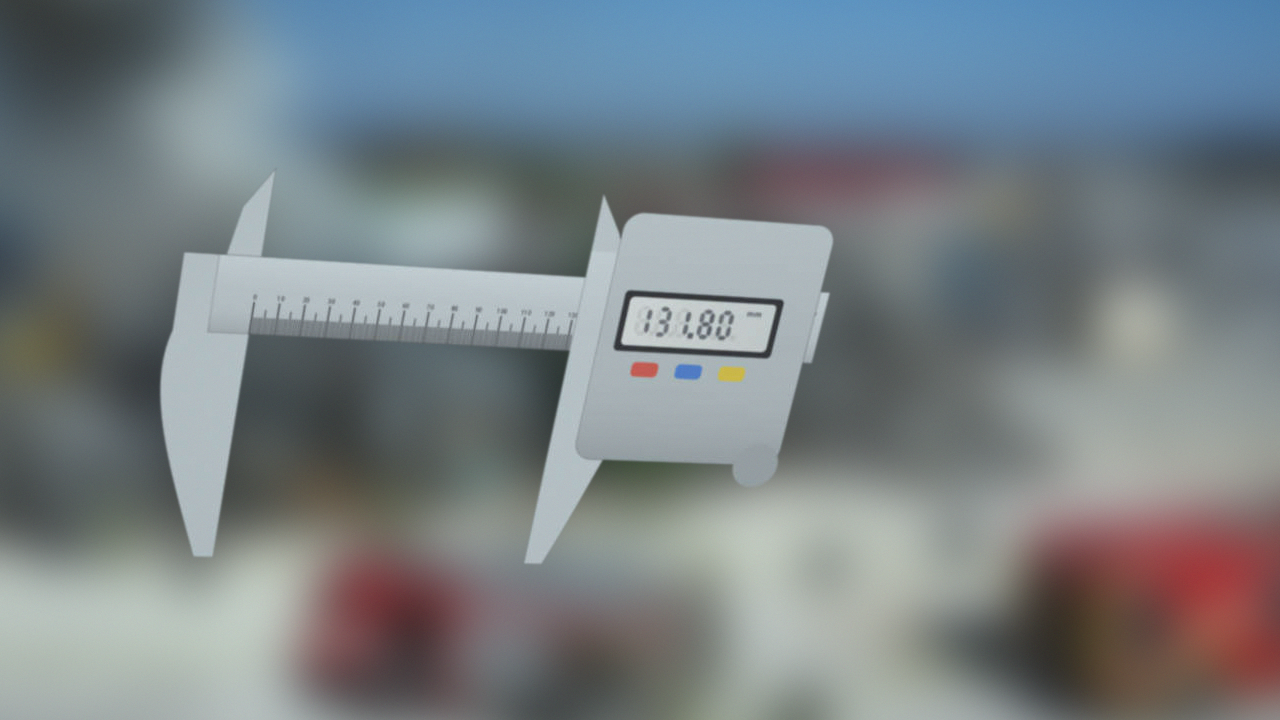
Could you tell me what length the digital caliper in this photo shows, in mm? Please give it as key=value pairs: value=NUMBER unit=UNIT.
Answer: value=131.80 unit=mm
